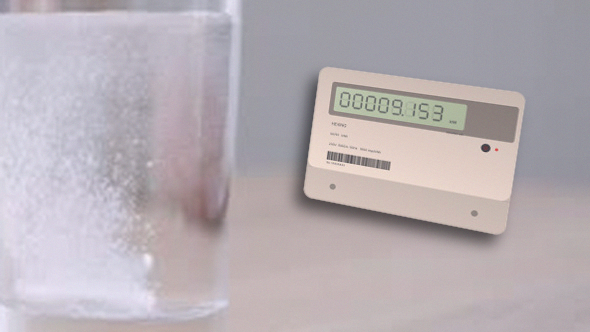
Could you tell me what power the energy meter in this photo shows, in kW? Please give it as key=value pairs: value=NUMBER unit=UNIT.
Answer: value=9.153 unit=kW
